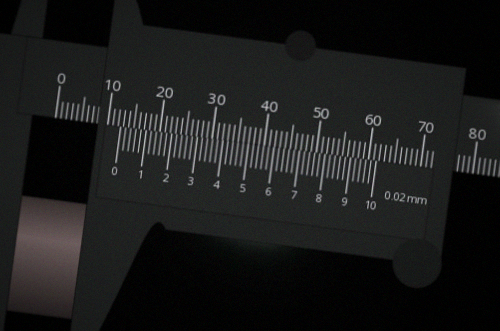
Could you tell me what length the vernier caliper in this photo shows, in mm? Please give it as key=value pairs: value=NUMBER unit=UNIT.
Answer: value=12.5 unit=mm
